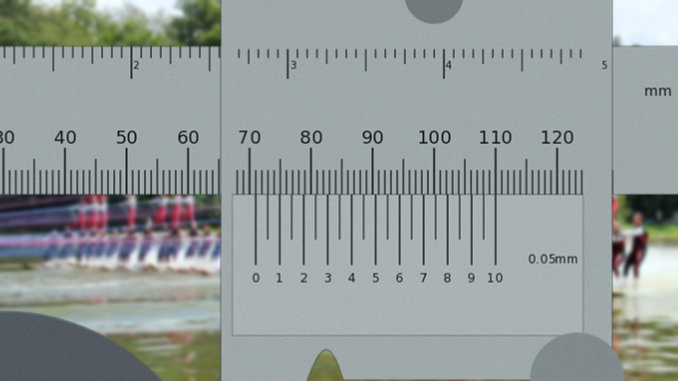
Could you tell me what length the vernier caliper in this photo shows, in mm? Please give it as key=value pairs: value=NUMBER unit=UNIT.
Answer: value=71.0 unit=mm
